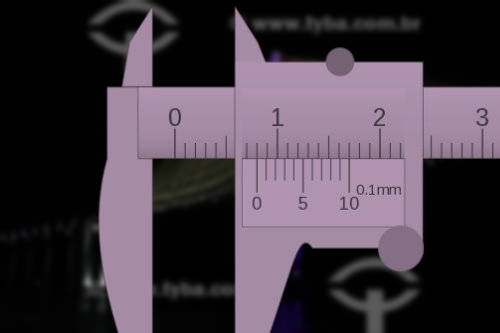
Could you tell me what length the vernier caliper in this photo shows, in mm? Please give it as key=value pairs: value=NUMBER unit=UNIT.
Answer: value=8.0 unit=mm
